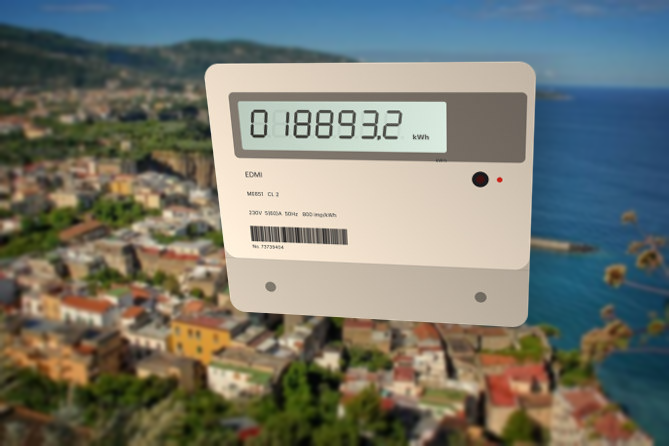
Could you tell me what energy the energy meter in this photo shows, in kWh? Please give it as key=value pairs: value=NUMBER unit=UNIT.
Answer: value=18893.2 unit=kWh
